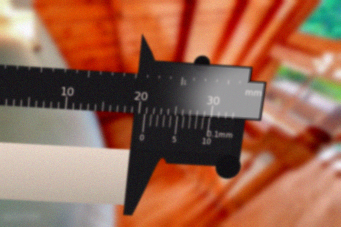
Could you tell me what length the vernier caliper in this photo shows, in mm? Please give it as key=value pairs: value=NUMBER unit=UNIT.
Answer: value=20.8 unit=mm
